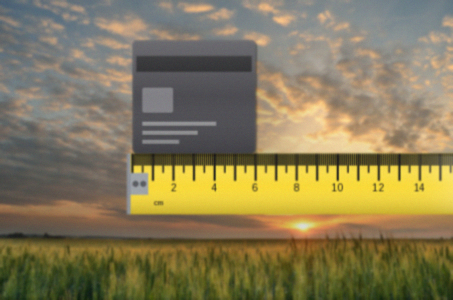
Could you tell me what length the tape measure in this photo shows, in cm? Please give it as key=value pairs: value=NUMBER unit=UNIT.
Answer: value=6 unit=cm
